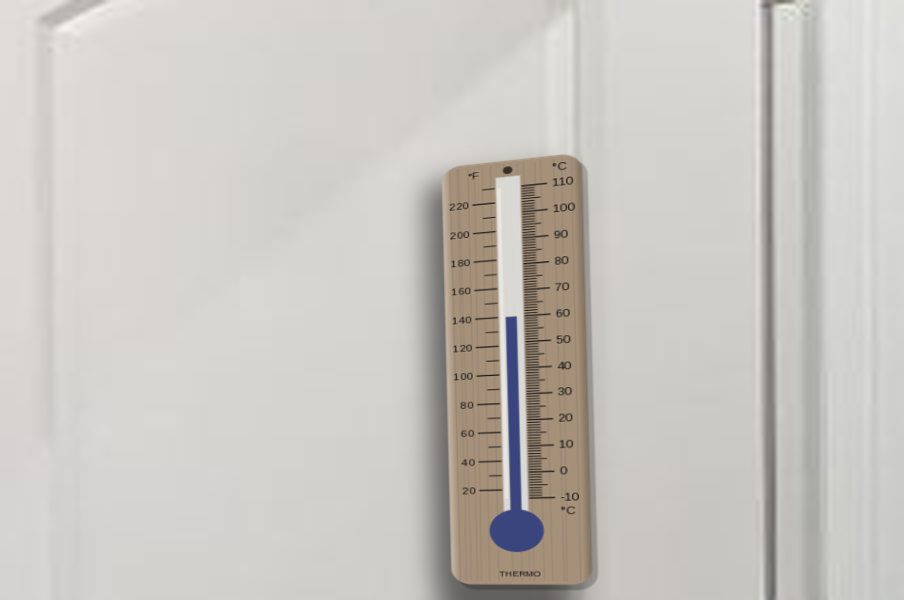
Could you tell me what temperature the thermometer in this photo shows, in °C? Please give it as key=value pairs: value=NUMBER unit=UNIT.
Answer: value=60 unit=°C
